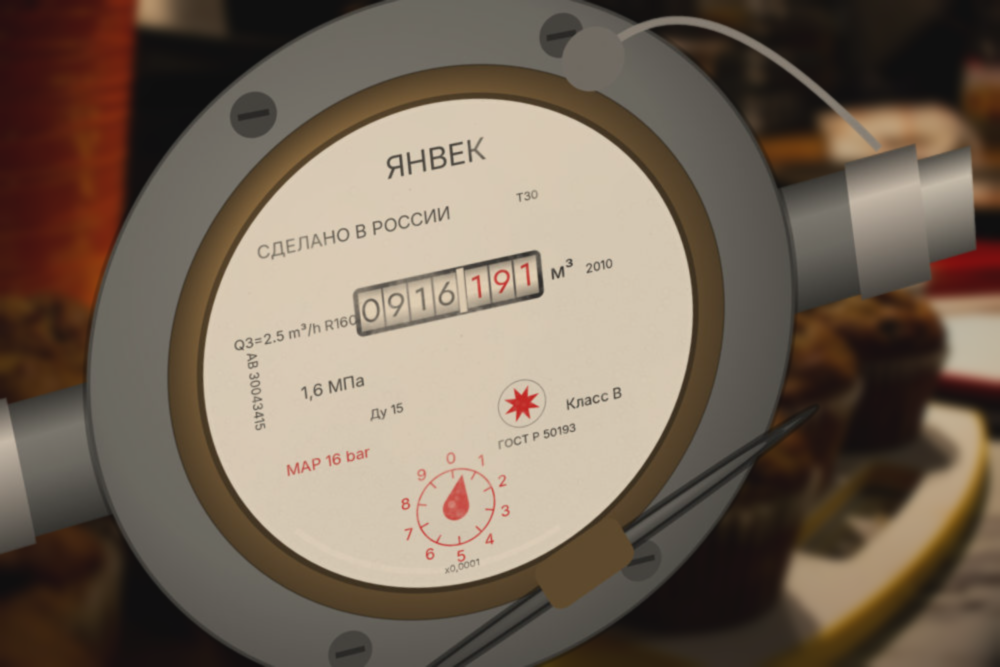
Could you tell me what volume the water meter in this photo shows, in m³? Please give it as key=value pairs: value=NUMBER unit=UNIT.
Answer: value=916.1910 unit=m³
